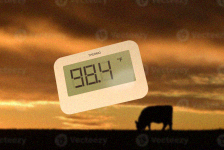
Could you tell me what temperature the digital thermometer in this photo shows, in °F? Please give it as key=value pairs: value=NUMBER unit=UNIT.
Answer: value=98.4 unit=°F
